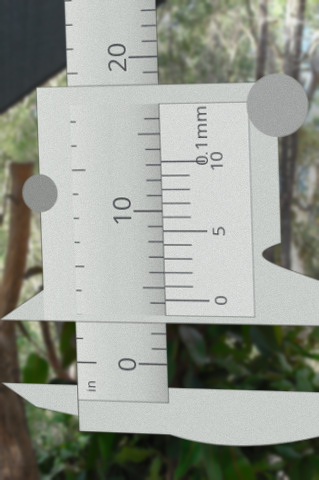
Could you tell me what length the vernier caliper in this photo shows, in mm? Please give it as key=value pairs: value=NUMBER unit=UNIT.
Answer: value=4.2 unit=mm
